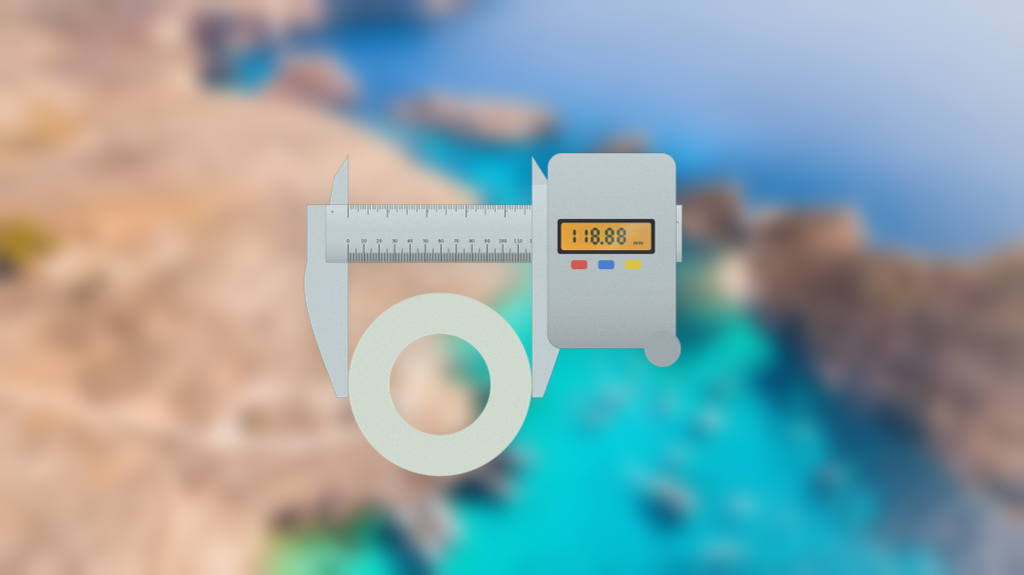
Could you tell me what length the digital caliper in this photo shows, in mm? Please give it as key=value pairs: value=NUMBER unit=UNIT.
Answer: value=118.88 unit=mm
